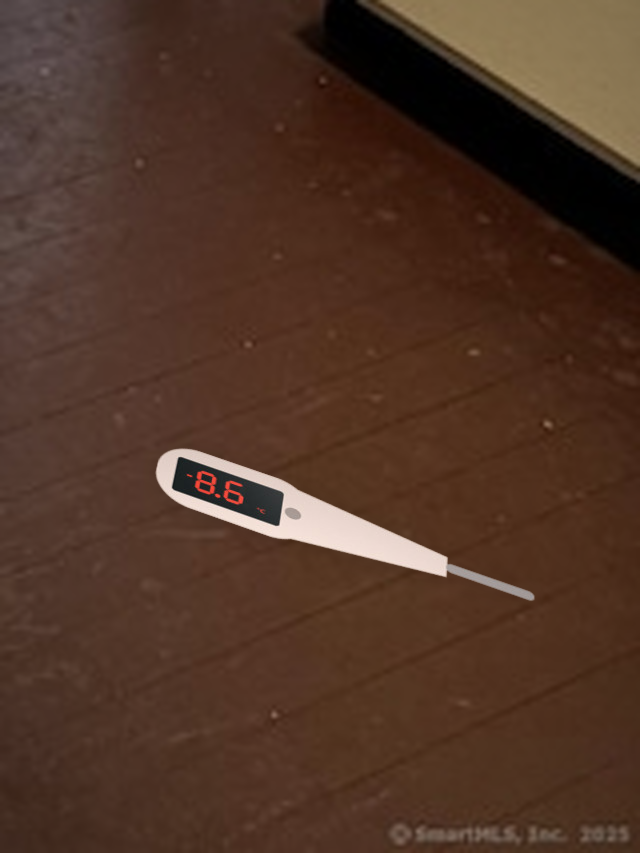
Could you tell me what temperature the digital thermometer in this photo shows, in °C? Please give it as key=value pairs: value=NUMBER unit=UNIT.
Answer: value=-8.6 unit=°C
